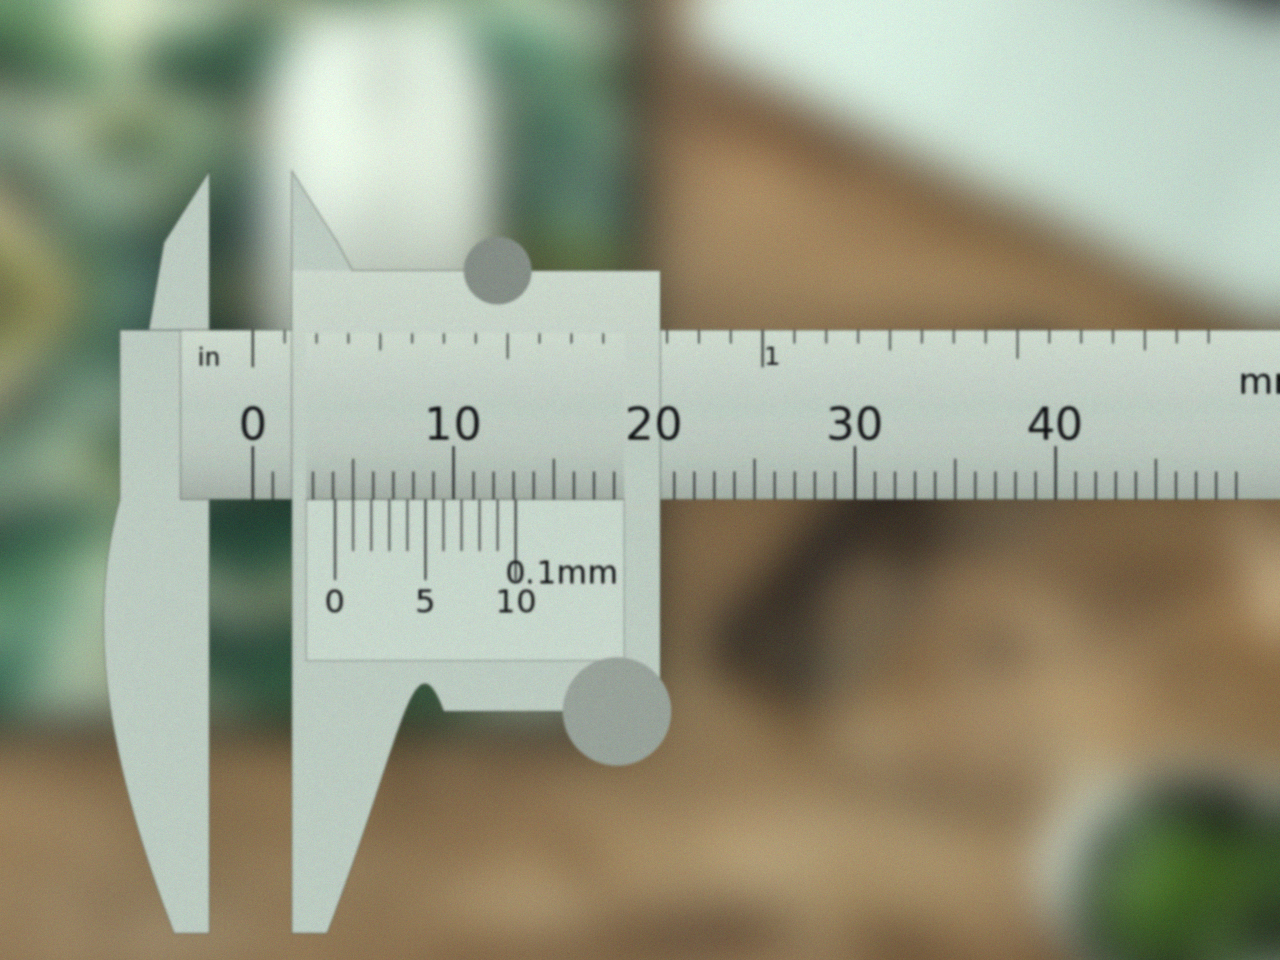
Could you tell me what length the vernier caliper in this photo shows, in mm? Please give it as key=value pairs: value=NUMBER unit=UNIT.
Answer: value=4.1 unit=mm
